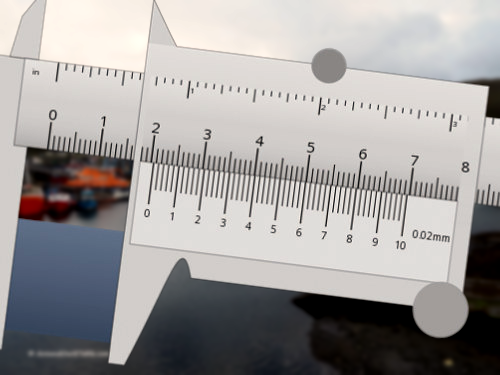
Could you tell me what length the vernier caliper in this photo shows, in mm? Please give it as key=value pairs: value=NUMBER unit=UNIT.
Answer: value=20.5 unit=mm
